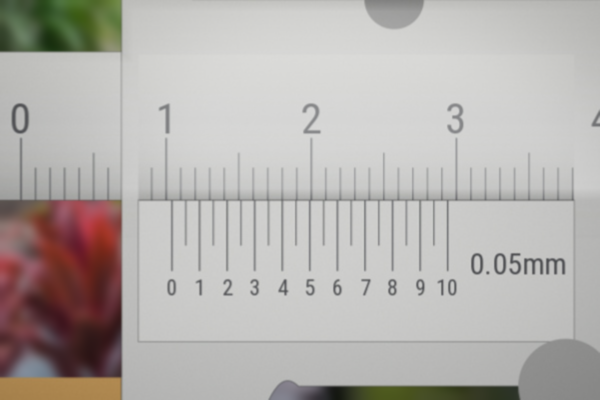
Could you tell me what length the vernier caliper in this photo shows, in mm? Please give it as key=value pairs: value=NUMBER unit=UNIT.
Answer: value=10.4 unit=mm
